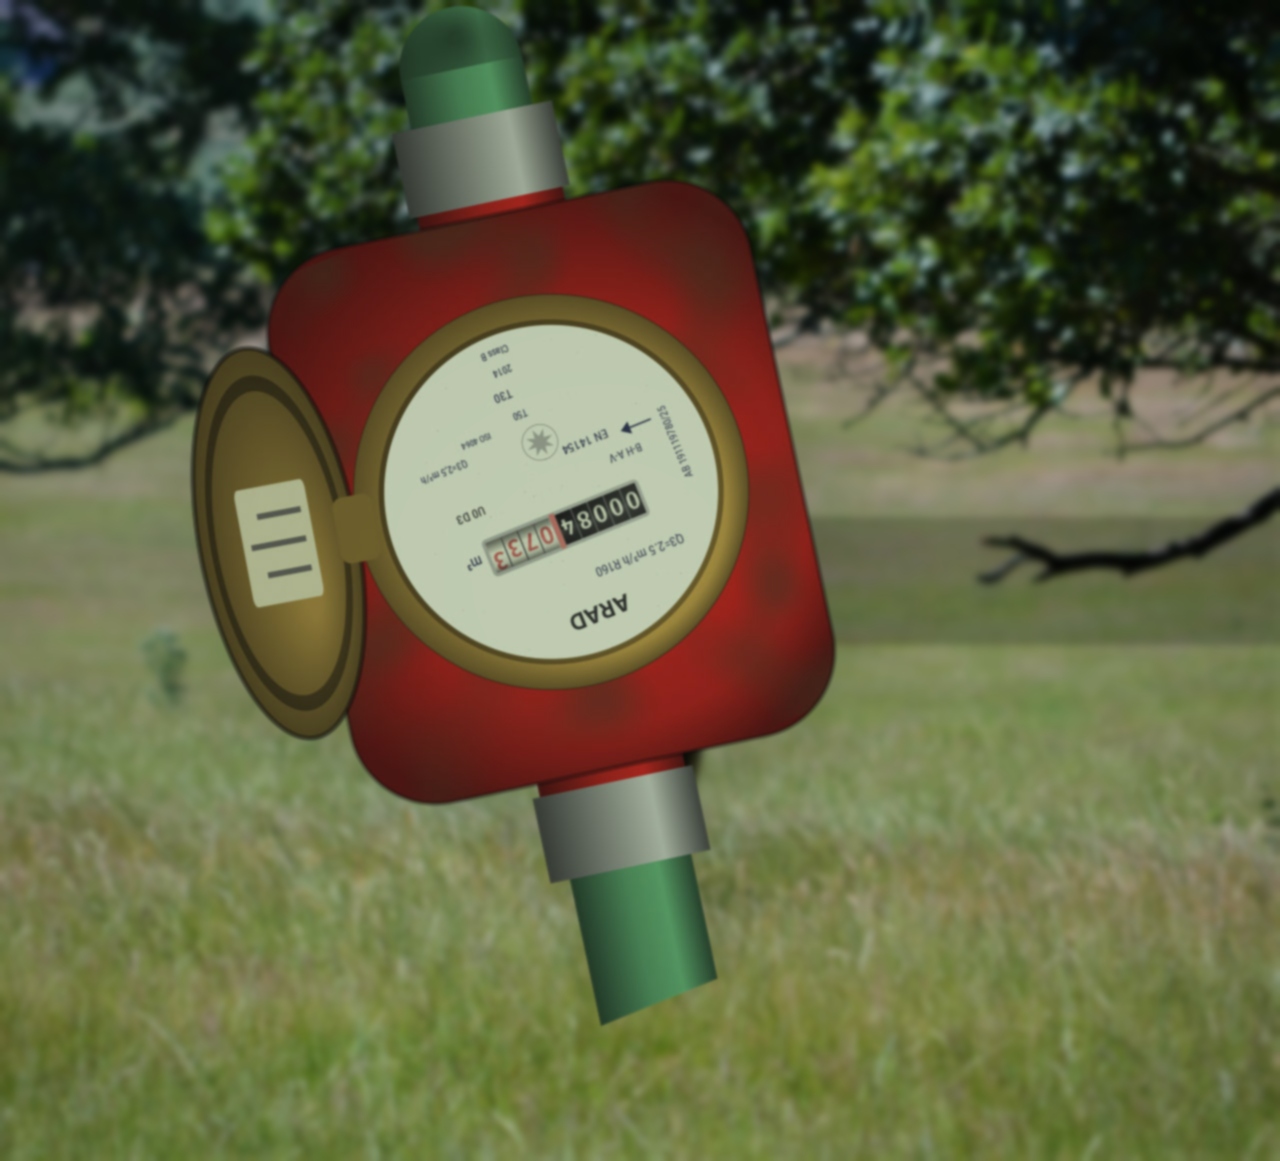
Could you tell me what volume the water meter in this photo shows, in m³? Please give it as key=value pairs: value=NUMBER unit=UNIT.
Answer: value=84.0733 unit=m³
